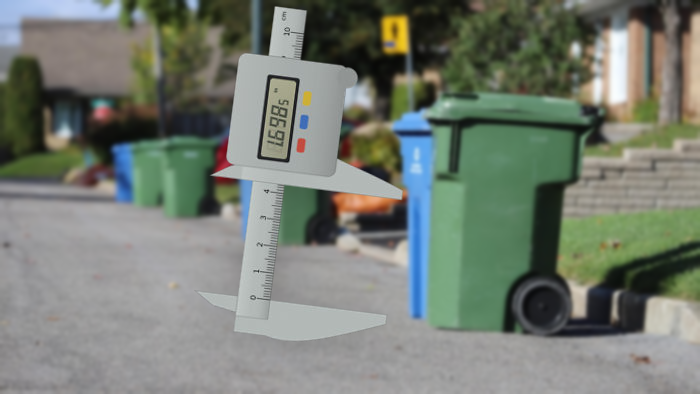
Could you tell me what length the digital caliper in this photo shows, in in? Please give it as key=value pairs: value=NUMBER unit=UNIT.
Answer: value=1.6985 unit=in
